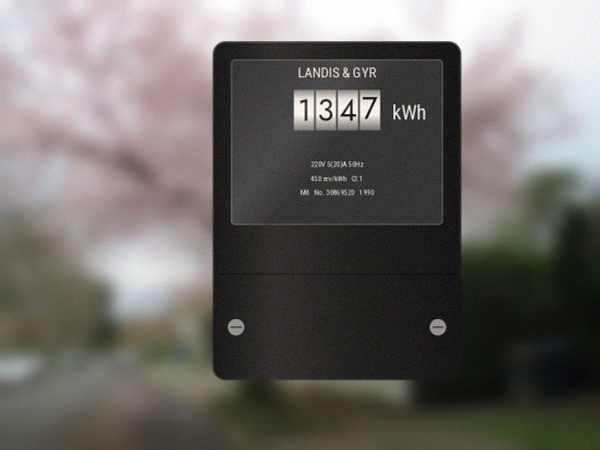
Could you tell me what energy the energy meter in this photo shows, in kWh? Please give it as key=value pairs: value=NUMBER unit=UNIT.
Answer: value=1347 unit=kWh
